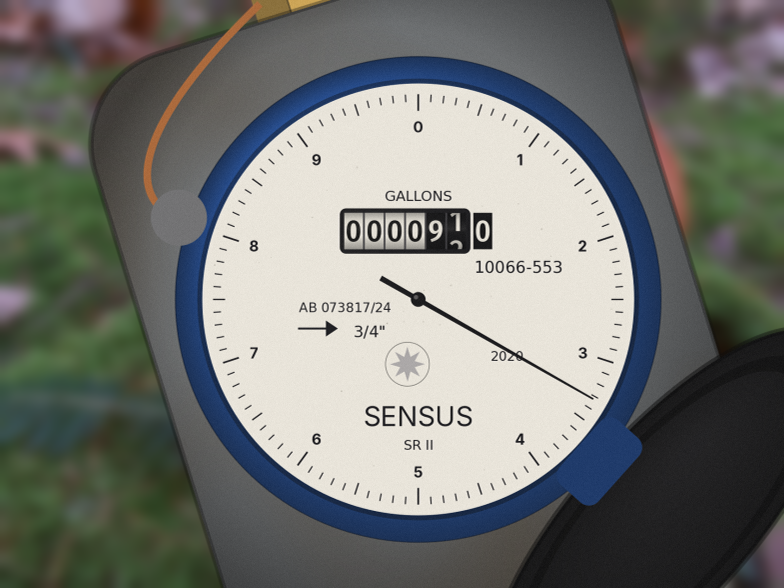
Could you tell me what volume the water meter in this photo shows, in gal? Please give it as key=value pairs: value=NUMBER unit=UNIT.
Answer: value=913.3 unit=gal
